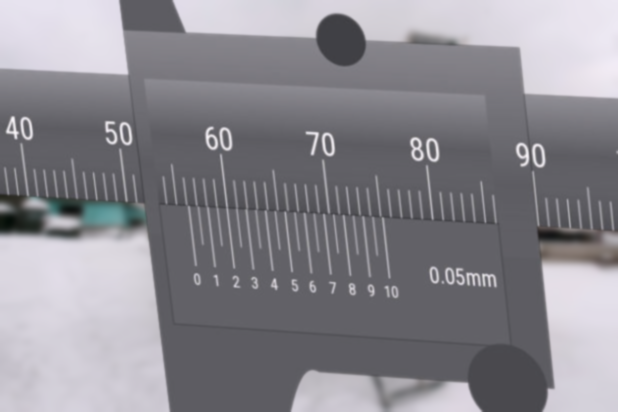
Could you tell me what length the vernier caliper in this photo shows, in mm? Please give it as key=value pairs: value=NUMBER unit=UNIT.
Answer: value=56.2 unit=mm
